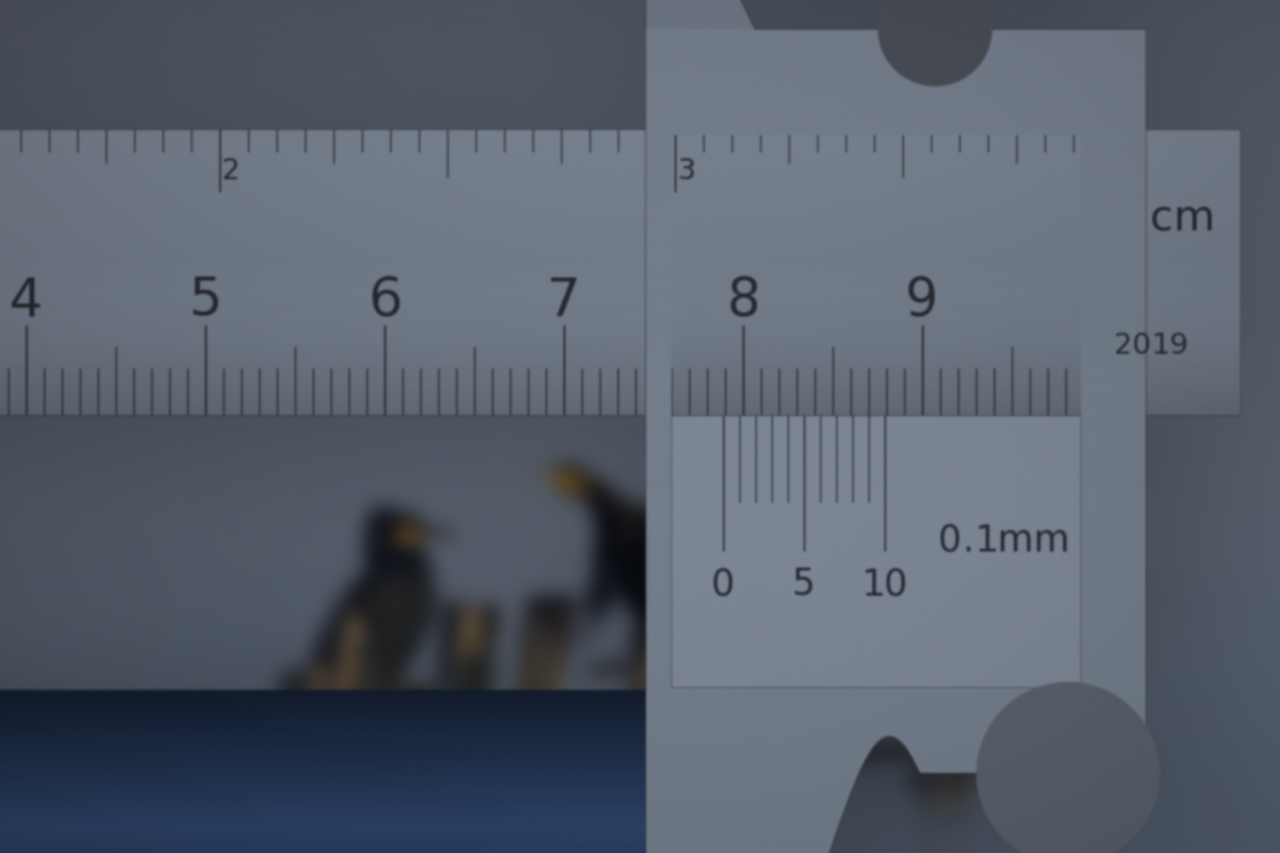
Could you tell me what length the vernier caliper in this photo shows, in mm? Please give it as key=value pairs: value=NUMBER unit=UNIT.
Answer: value=78.9 unit=mm
